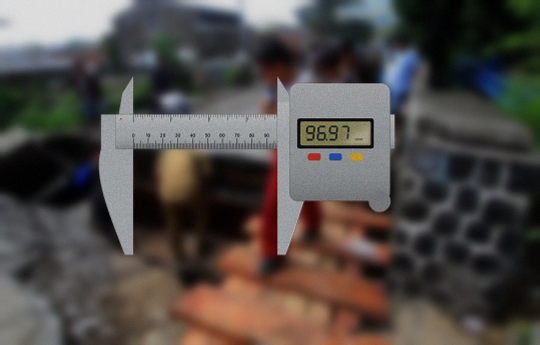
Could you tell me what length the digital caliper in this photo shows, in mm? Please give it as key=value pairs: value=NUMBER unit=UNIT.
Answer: value=96.97 unit=mm
